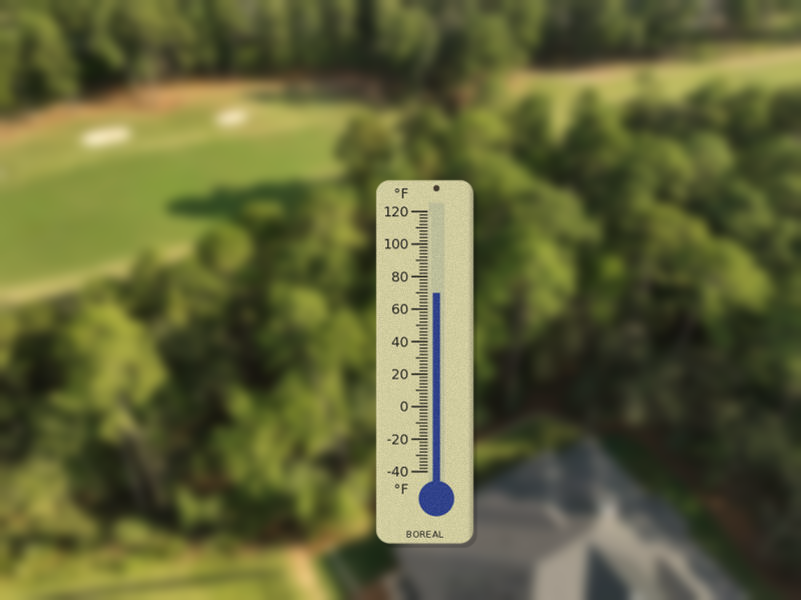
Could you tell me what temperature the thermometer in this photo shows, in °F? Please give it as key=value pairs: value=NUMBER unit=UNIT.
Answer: value=70 unit=°F
